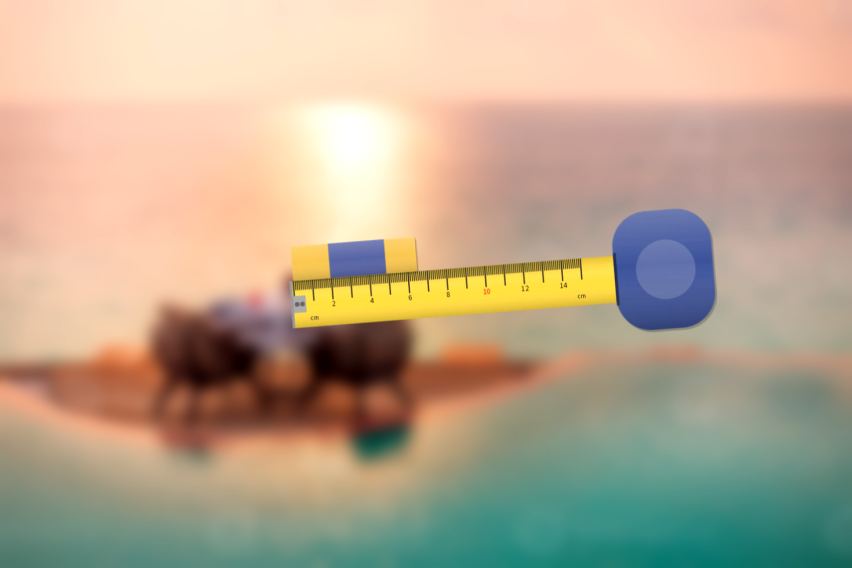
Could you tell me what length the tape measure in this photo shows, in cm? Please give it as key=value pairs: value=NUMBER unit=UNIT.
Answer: value=6.5 unit=cm
